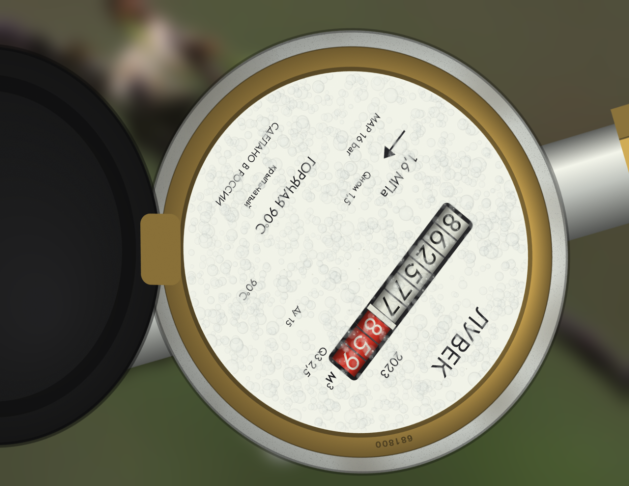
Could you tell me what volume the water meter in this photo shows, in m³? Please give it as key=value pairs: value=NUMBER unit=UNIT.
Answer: value=862577.859 unit=m³
